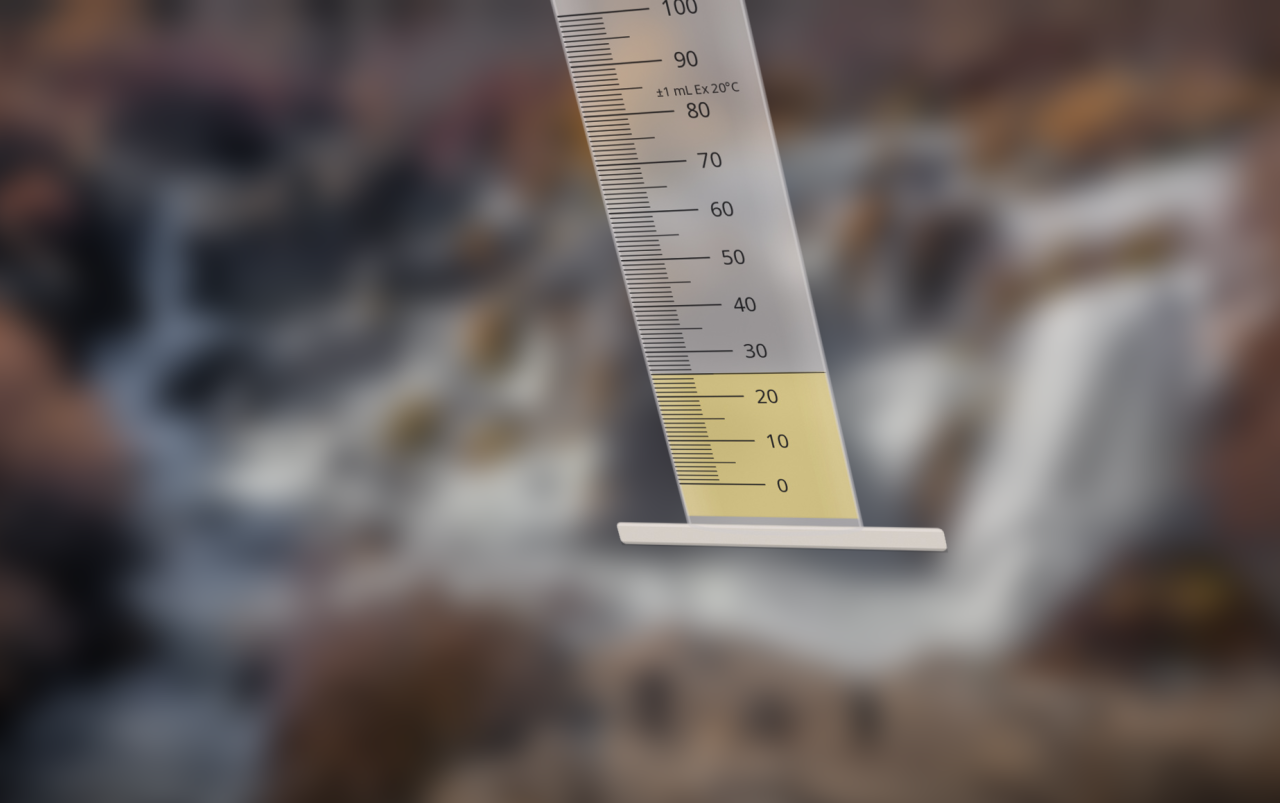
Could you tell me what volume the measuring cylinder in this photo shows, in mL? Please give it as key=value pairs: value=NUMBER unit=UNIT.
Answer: value=25 unit=mL
